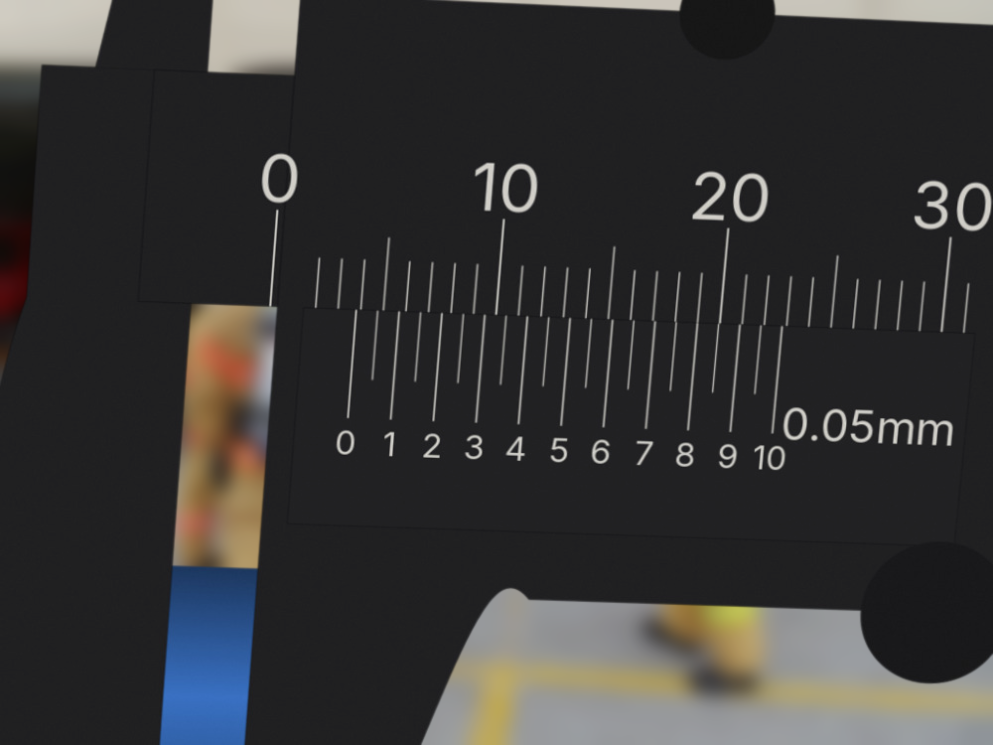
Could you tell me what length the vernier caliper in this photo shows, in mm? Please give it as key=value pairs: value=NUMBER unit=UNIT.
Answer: value=3.8 unit=mm
